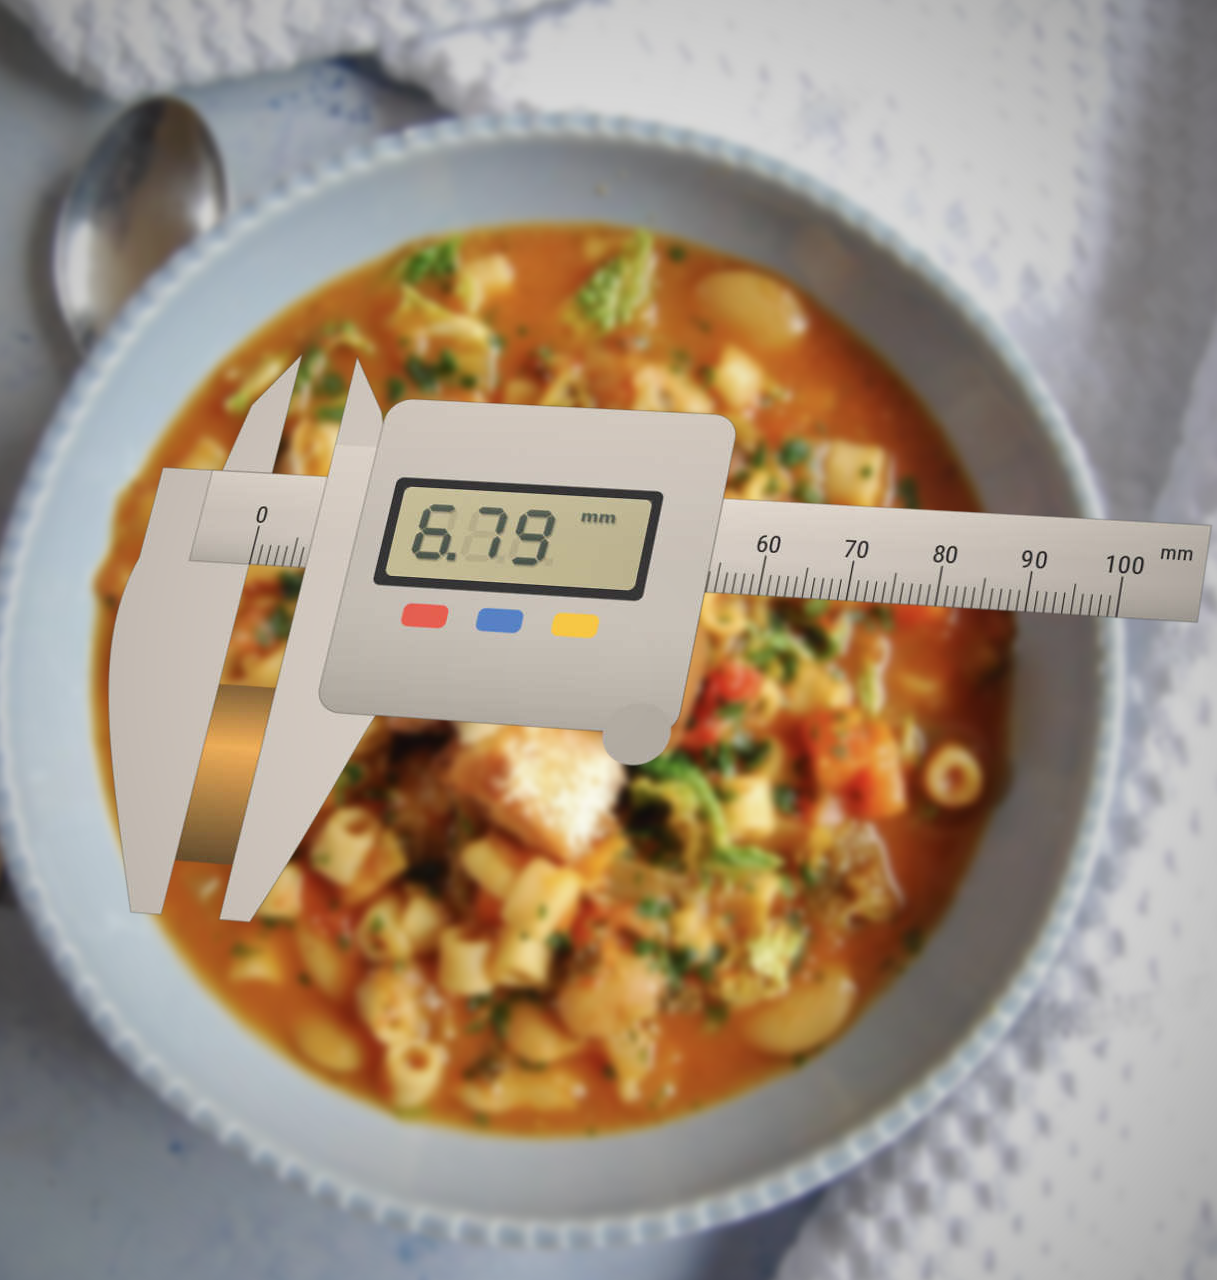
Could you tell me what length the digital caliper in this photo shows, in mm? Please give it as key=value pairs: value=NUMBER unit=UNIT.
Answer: value=6.79 unit=mm
